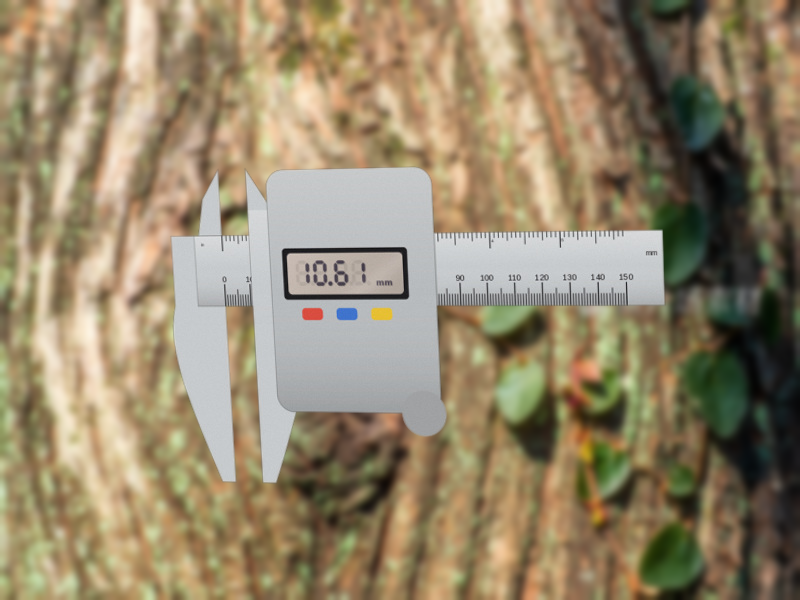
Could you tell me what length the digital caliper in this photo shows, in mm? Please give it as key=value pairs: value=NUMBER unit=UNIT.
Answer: value=10.61 unit=mm
